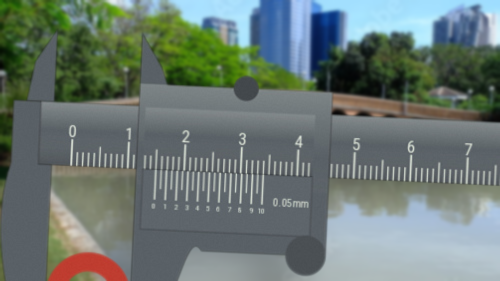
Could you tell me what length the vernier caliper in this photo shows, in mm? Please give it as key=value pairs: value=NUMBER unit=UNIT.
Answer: value=15.0 unit=mm
